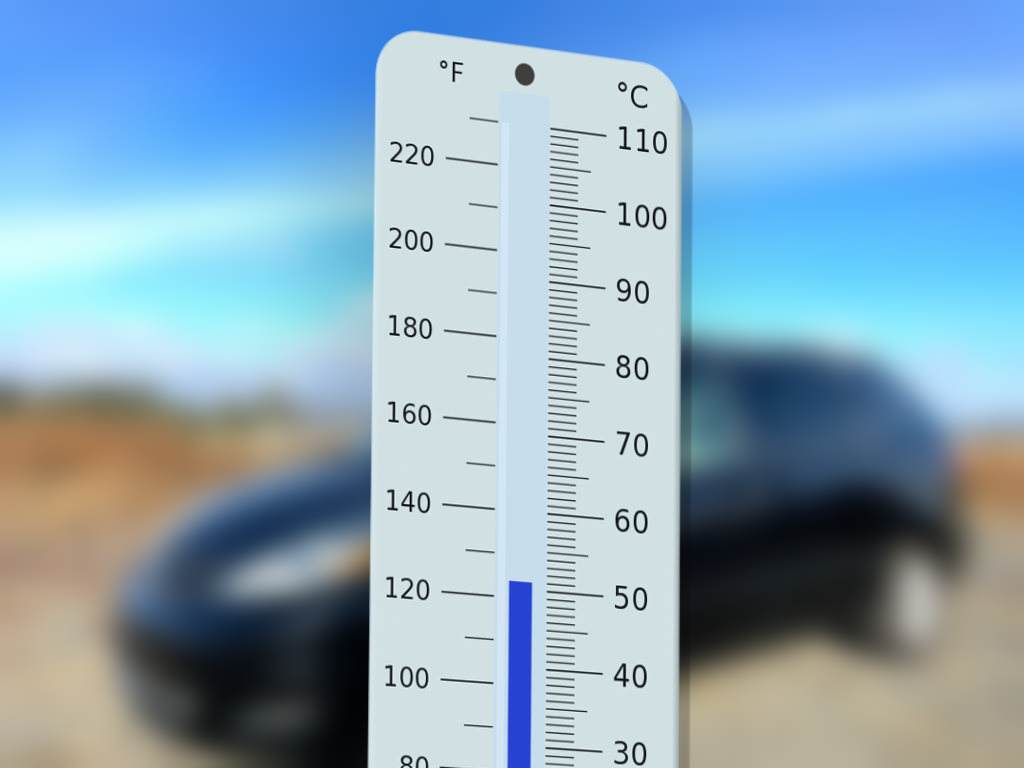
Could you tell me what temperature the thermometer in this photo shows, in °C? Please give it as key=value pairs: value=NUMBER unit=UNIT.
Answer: value=51 unit=°C
